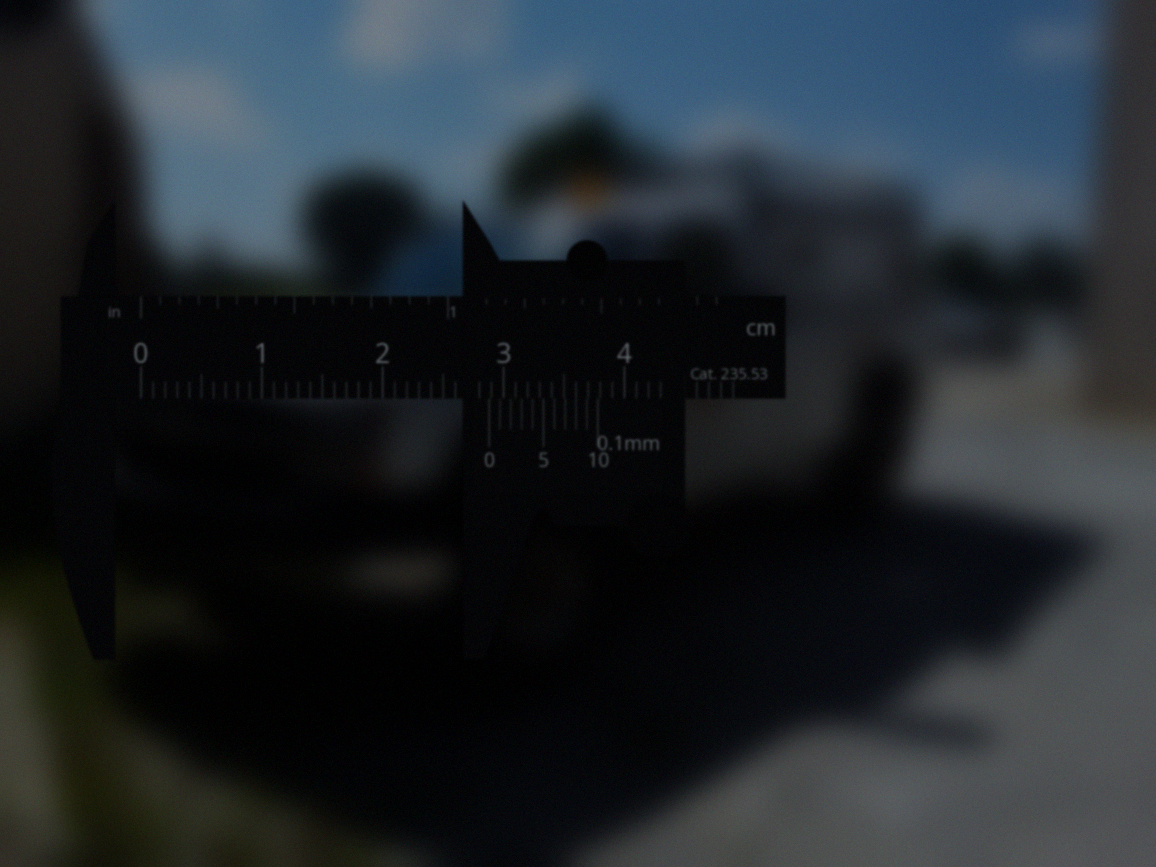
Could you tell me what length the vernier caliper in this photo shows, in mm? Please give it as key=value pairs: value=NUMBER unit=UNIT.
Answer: value=28.8 unit=mm
